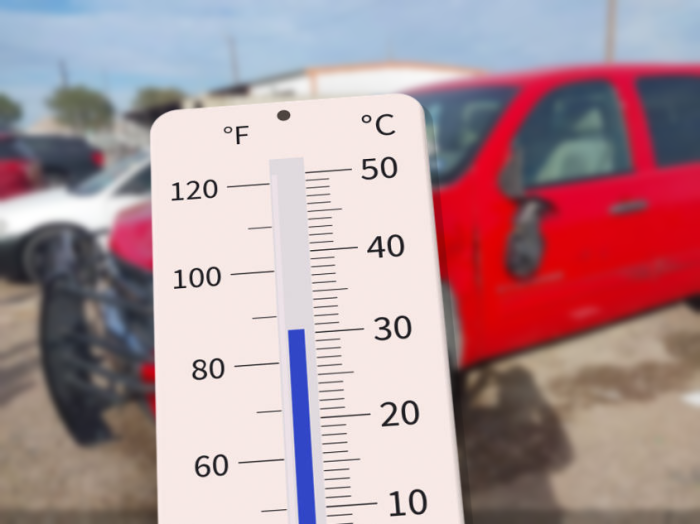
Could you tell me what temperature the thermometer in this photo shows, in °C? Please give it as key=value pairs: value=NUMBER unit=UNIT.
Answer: value=30.5 unit=°C
